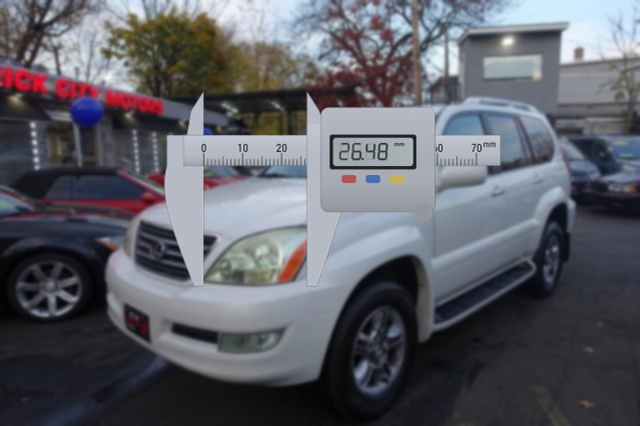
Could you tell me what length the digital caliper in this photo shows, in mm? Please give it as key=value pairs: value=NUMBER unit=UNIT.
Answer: value=26.48 unit=mm
